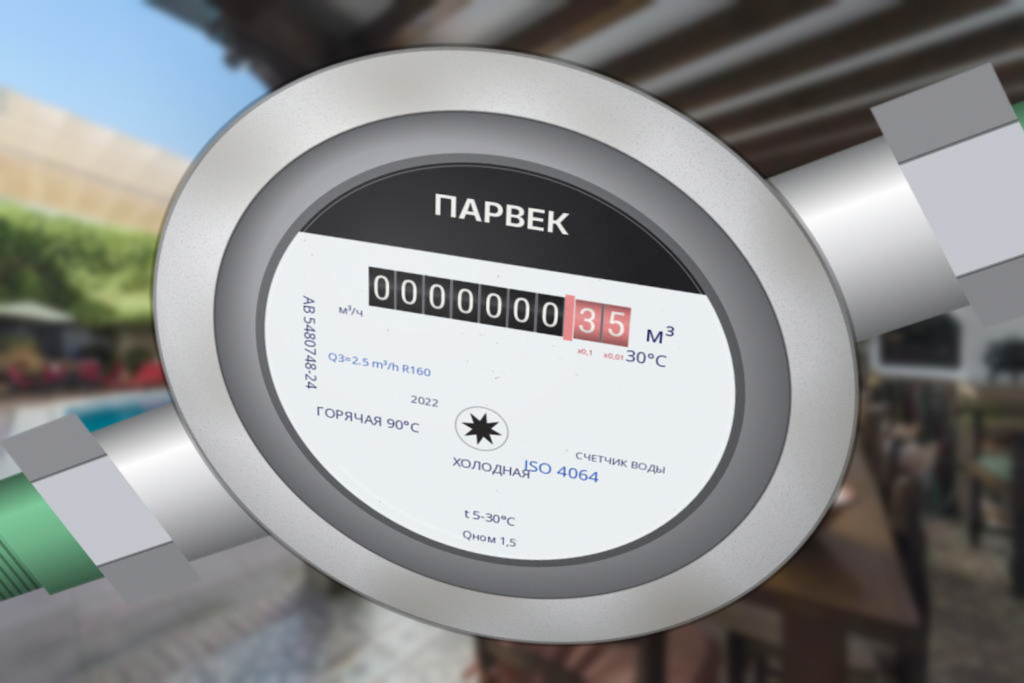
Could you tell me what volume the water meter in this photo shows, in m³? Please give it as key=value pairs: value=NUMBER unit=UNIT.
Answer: value=0.35 unit=m³
